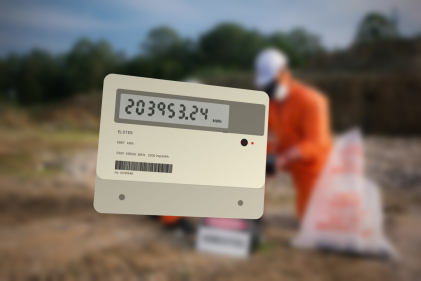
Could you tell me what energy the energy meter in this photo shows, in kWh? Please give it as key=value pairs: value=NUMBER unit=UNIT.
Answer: value=203953.24 unit=kWh
